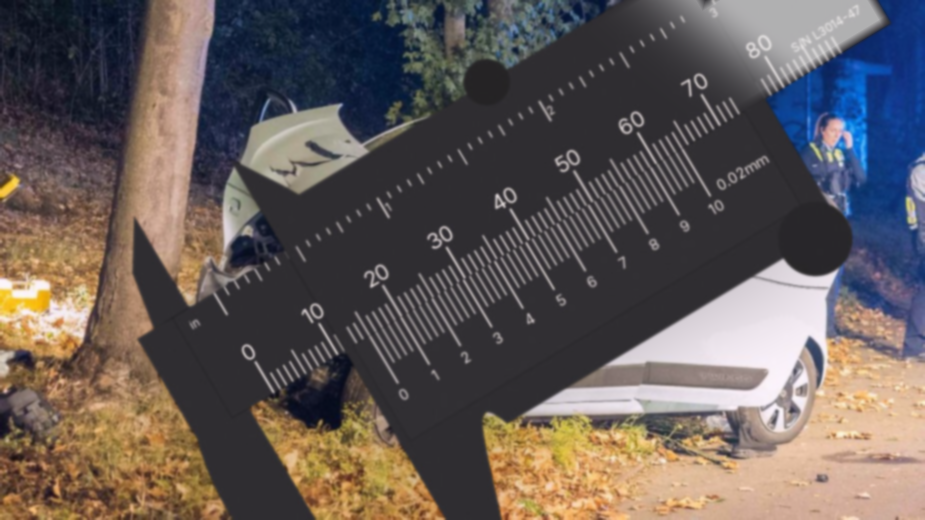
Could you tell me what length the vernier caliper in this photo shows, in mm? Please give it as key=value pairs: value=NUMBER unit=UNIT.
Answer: value=15.0 unit=mm
